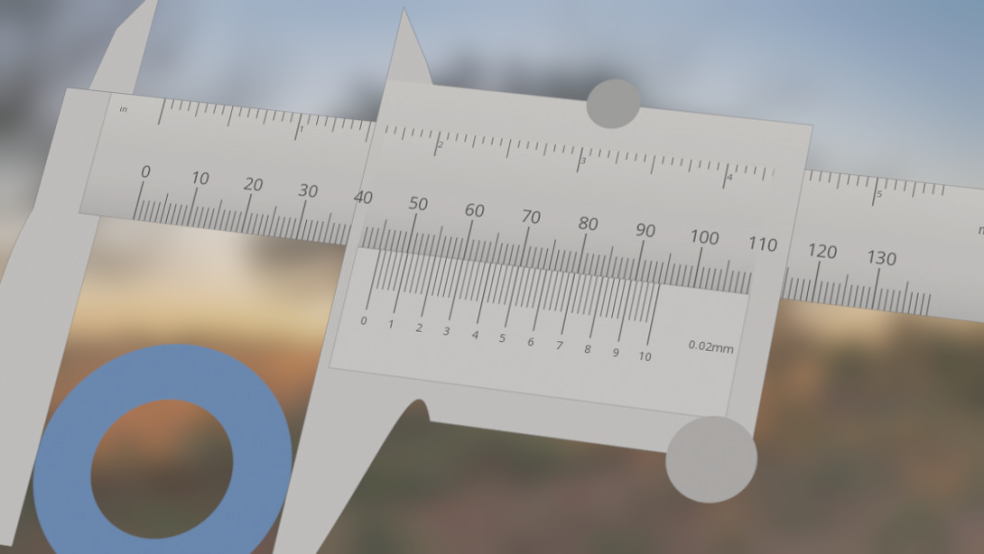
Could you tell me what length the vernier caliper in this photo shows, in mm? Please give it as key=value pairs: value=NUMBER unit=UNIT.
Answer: value=45.2 unit=mm
